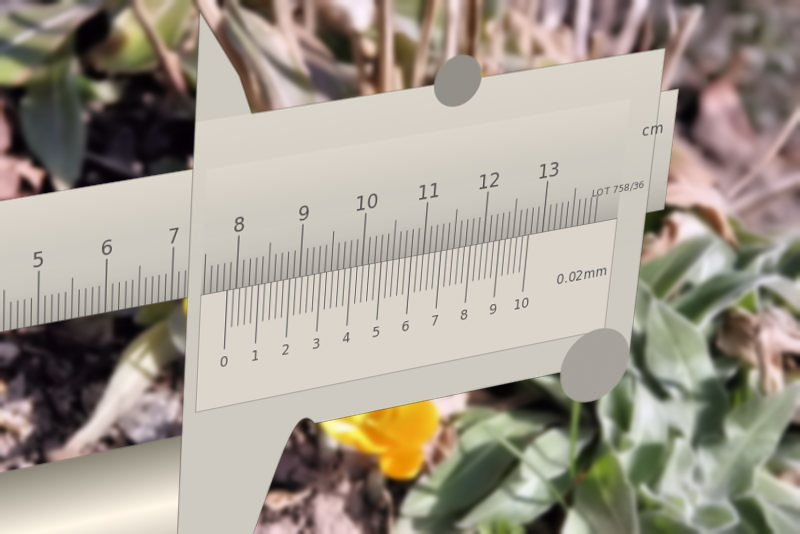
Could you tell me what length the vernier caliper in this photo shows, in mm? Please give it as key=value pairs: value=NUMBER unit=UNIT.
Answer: value=78.6 unit=mm
